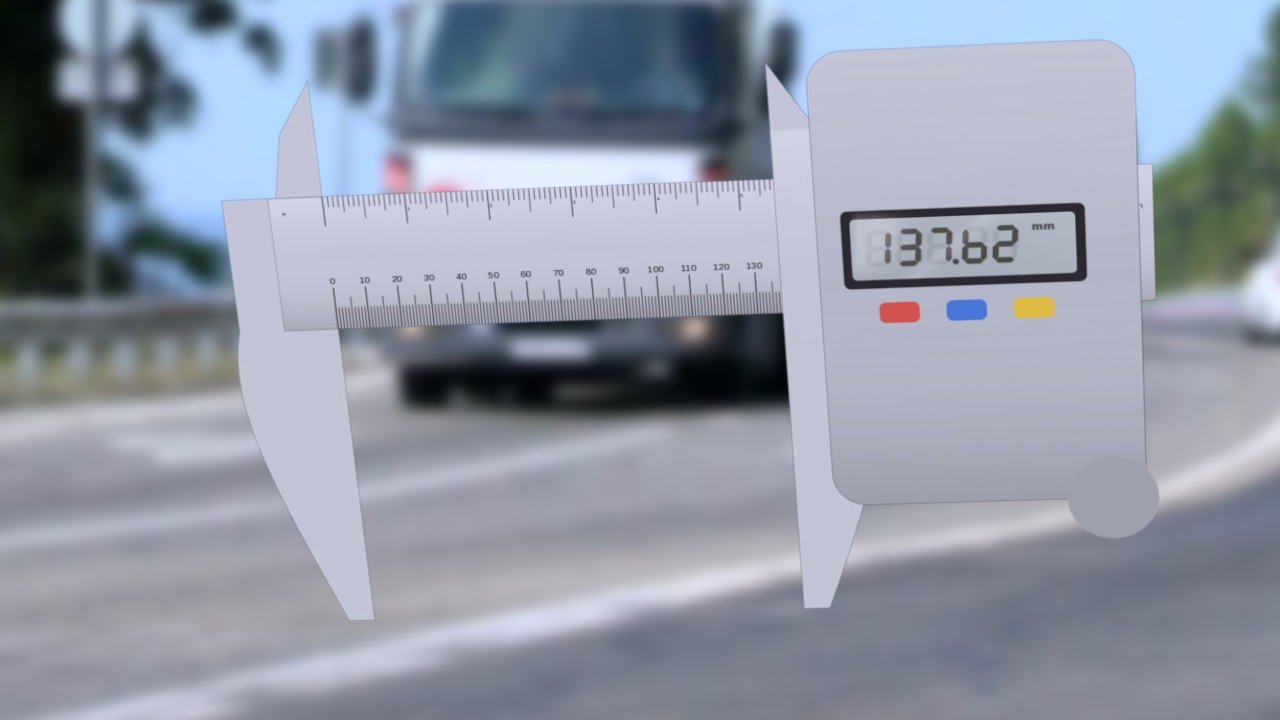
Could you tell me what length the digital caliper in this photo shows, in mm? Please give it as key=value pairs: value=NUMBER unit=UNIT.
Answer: value=137.62 unit=mm
